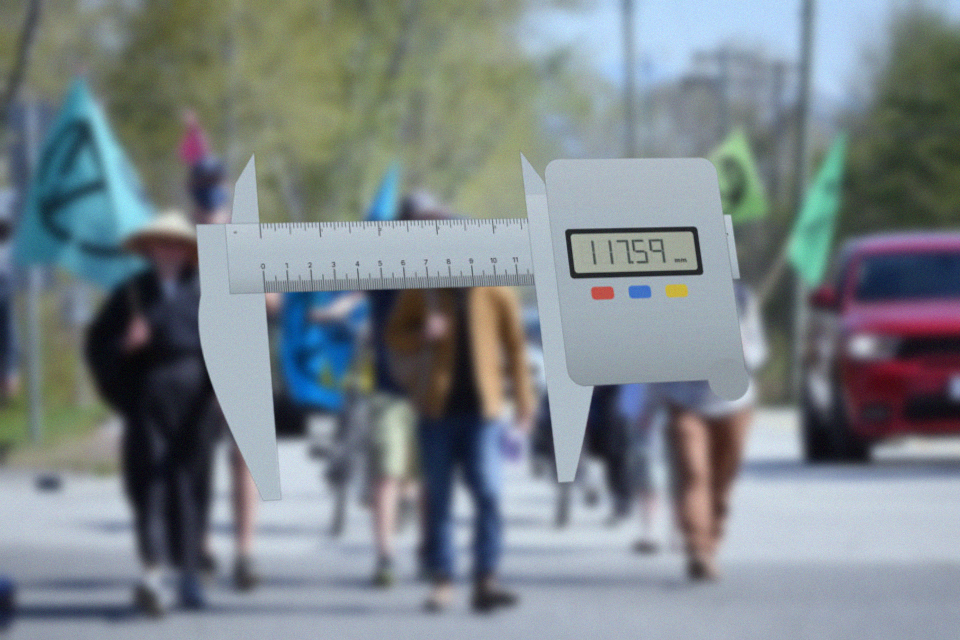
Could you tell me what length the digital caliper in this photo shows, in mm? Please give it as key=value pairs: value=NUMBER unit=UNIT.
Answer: value=117.59 unit=mm
